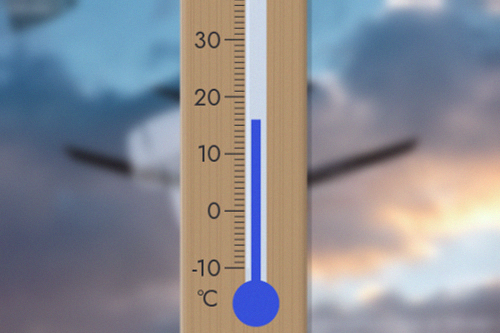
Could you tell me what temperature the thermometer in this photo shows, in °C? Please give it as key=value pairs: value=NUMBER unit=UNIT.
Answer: value=16 unit=°C
